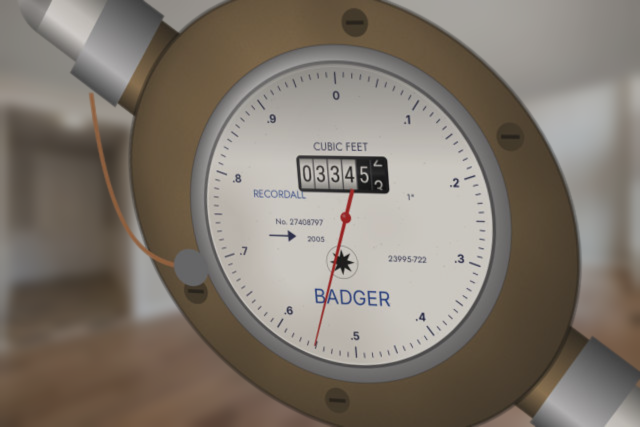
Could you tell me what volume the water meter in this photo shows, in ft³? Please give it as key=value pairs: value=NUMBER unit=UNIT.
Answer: value=33452.55 unit=ft³
